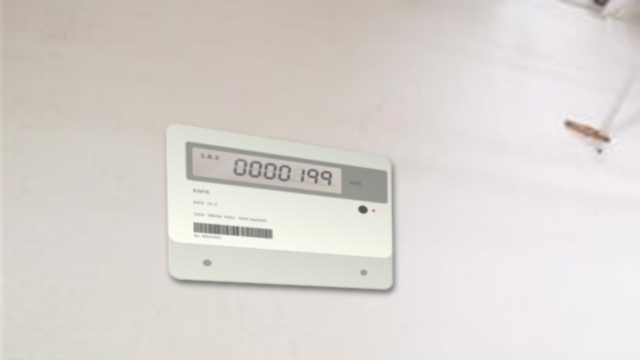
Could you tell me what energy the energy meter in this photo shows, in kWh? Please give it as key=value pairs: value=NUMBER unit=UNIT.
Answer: value=199 unit=kWh
